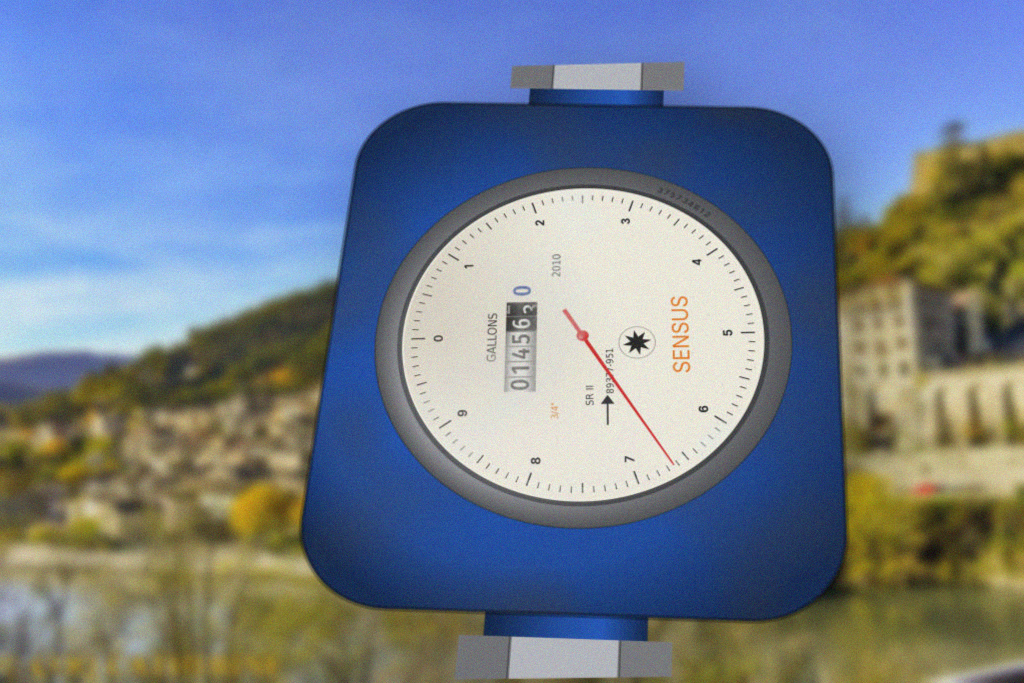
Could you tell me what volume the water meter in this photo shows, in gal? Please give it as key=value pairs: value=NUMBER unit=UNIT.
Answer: value=145626.6 unit=gal
